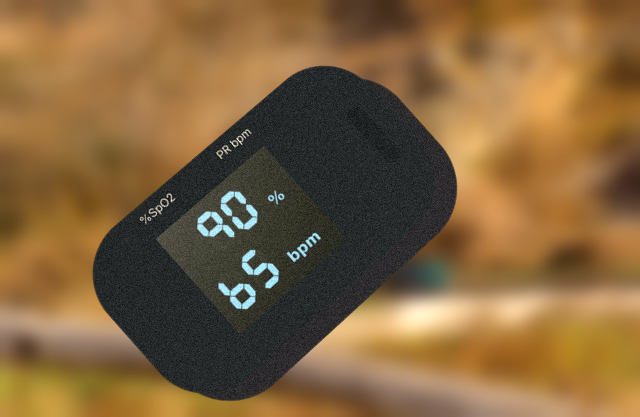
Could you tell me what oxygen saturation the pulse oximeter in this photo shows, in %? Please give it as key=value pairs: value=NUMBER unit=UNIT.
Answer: value=90 unit=%
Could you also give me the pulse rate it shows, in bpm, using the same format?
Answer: value=65 unit=bpm
